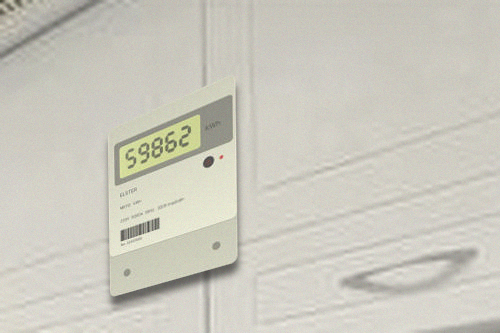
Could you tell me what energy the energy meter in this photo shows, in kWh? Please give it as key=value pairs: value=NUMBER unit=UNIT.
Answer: value=59862 unit=kWh
